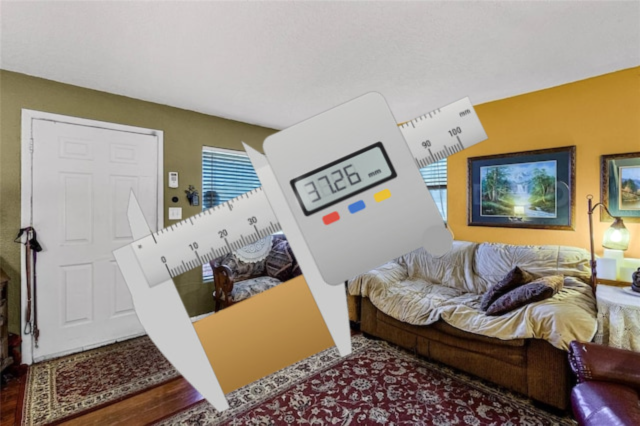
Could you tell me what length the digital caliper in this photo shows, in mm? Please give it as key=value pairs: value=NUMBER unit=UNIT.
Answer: value=37.26 unit=mm
